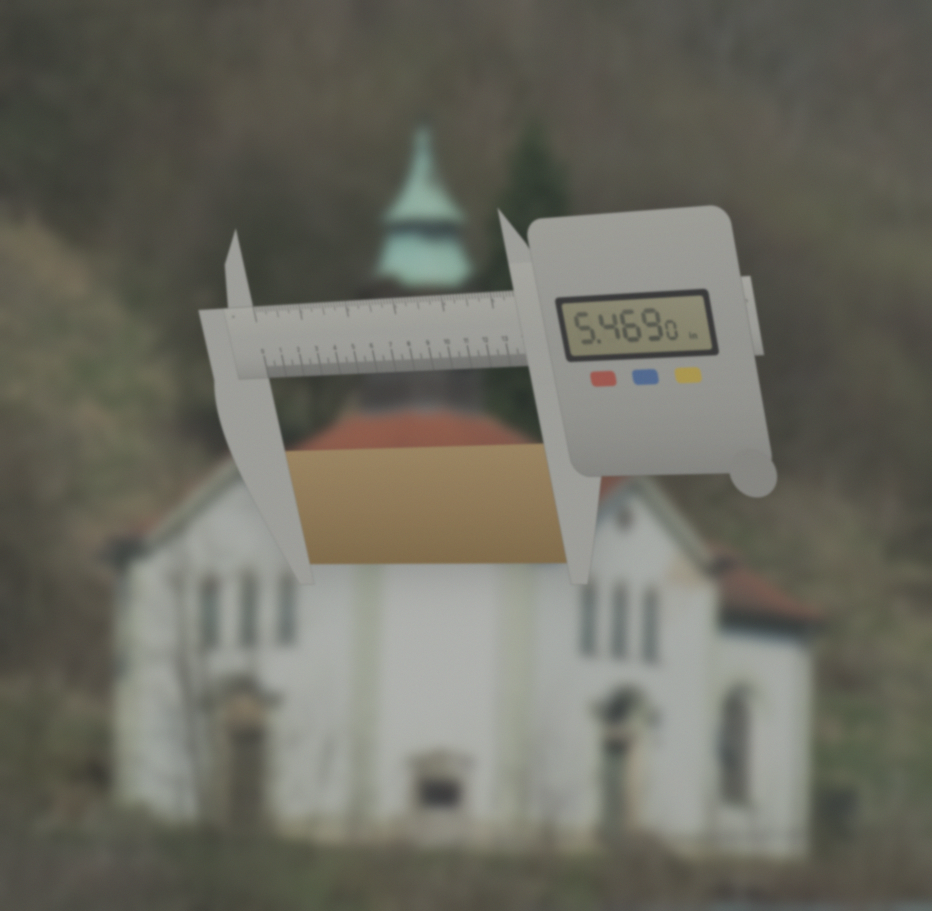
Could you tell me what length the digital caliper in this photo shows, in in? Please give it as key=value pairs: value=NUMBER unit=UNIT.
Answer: value=5.4690 unit=in
